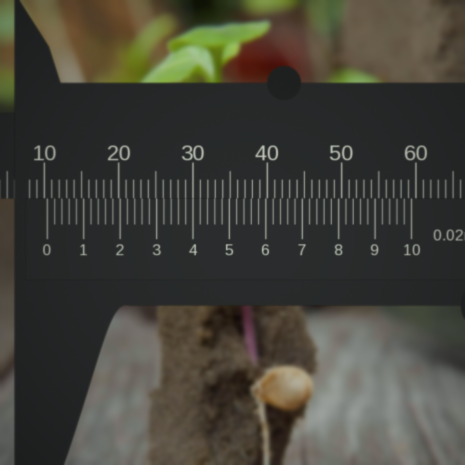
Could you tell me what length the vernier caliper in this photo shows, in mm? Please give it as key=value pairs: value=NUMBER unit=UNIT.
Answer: value=10.4 unit=mm
